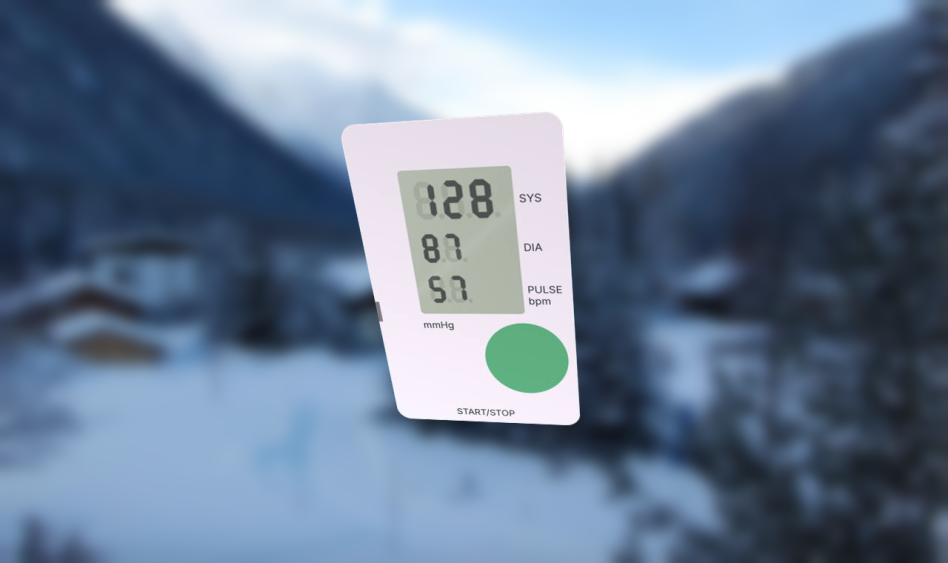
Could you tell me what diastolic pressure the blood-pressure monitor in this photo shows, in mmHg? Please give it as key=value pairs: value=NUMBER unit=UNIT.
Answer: value=87 unit=mmHg
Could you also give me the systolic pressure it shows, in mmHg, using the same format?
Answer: value=128 unit=mmHg
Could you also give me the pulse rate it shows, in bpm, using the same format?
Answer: value=57 unit=bpm
